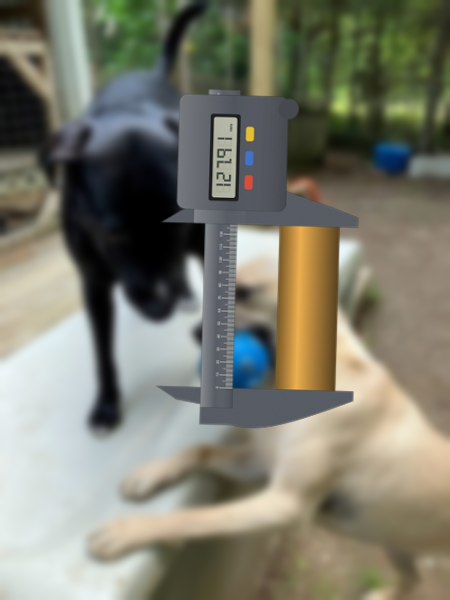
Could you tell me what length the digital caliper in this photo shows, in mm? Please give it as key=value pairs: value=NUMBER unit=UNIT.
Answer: value=127.91 unit=mm
